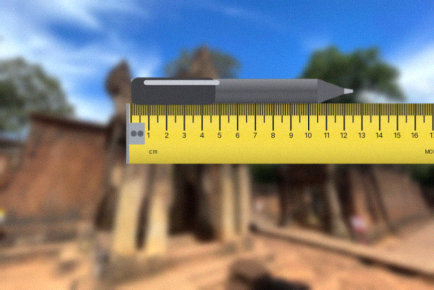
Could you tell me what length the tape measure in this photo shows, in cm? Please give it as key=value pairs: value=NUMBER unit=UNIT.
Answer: value=12.5 unit=cm
